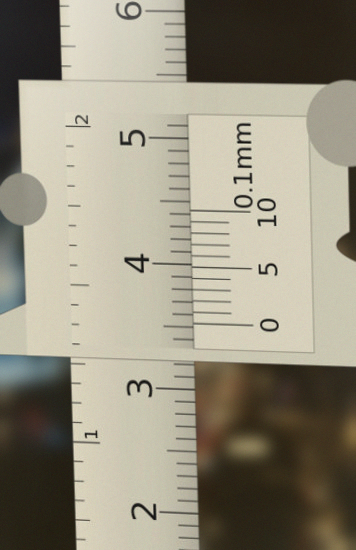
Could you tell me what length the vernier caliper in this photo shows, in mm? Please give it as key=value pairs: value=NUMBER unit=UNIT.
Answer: value=35.3 unit=mm
